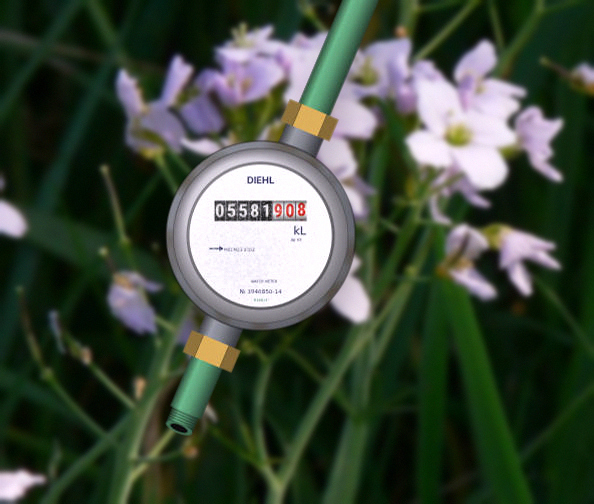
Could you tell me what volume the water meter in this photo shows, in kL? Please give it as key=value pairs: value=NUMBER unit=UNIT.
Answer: value=5581.908 unit=kL
